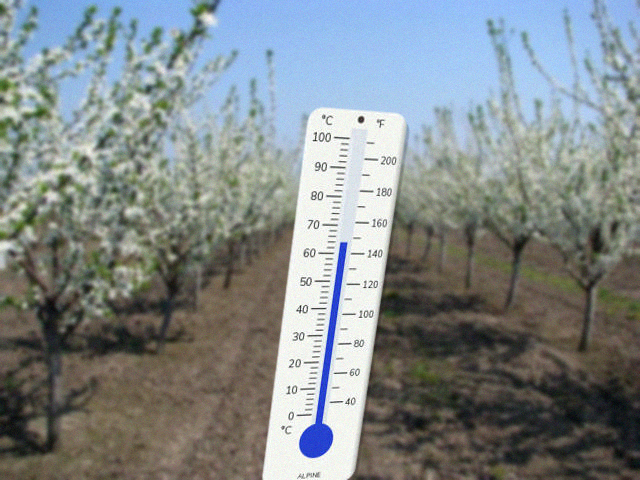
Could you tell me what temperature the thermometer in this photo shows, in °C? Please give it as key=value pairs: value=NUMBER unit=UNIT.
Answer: value=64 unit=°C
